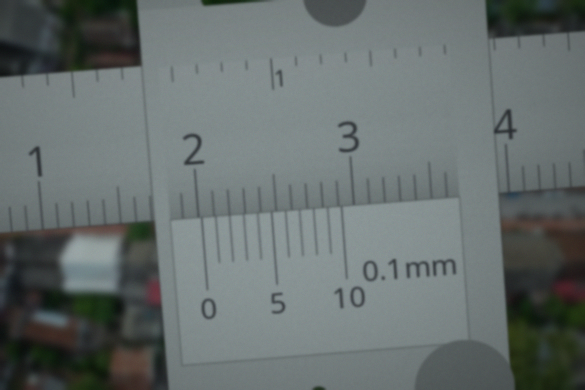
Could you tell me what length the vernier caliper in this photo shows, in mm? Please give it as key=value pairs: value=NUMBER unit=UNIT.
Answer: value=20.2 unit=mm
